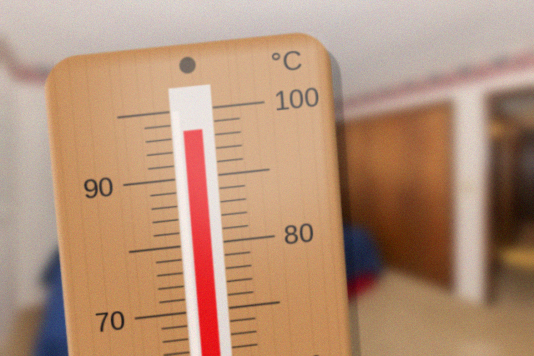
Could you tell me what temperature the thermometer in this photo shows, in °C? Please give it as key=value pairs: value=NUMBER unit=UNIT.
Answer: value=97 unit=°C
